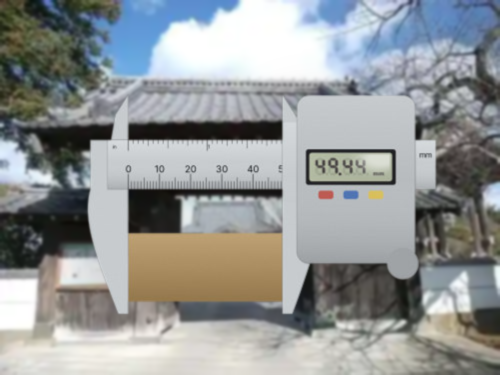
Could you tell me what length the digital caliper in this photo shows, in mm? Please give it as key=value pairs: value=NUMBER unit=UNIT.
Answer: value=49.44 unit=mm
